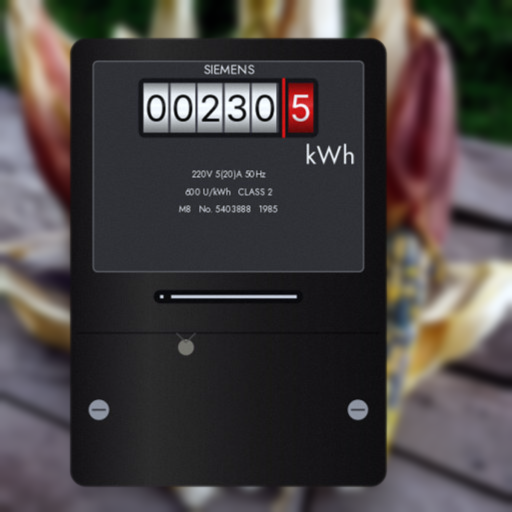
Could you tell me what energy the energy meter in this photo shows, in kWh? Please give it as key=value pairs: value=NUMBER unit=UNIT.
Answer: value=230.5 unit=kWh
